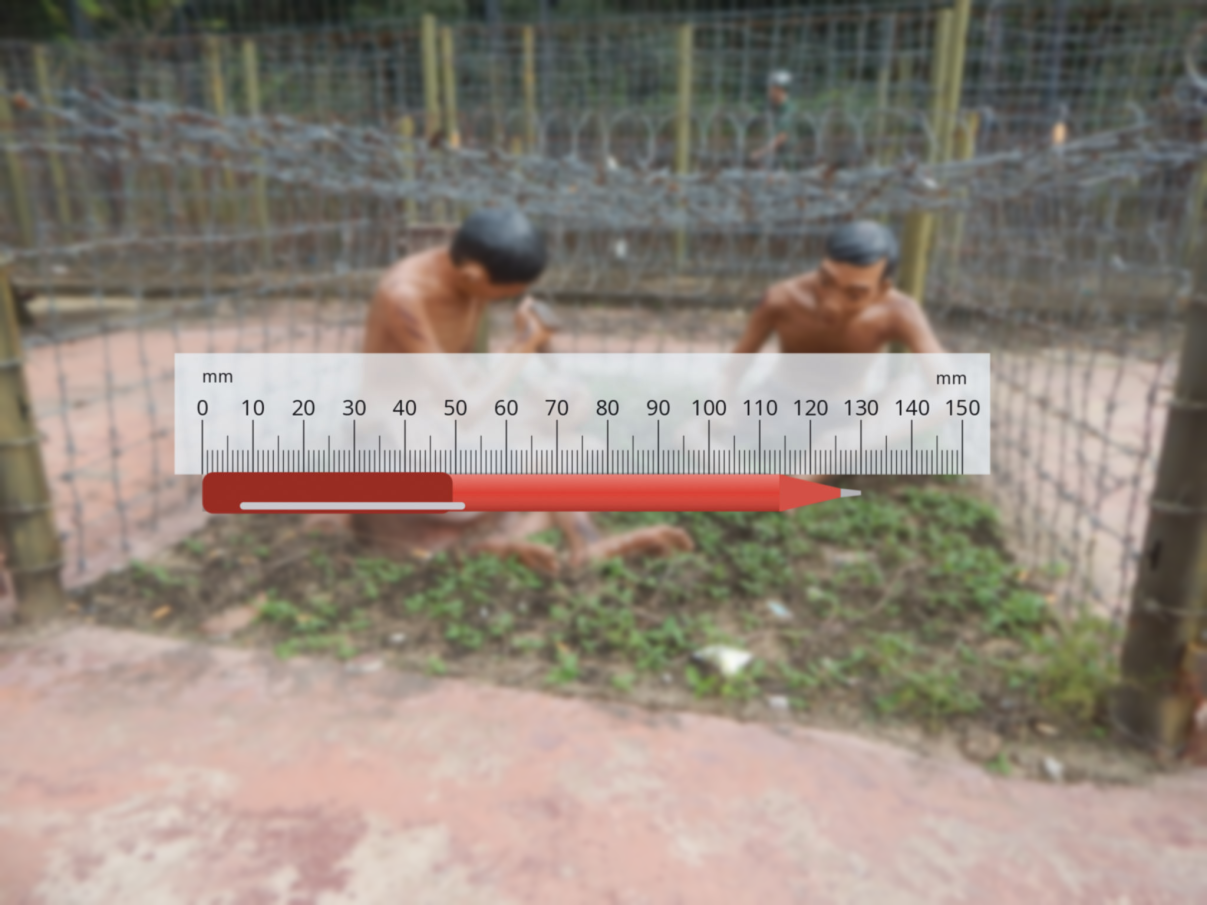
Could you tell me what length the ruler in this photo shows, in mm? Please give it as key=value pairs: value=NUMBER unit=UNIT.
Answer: value=130 unit=mm
